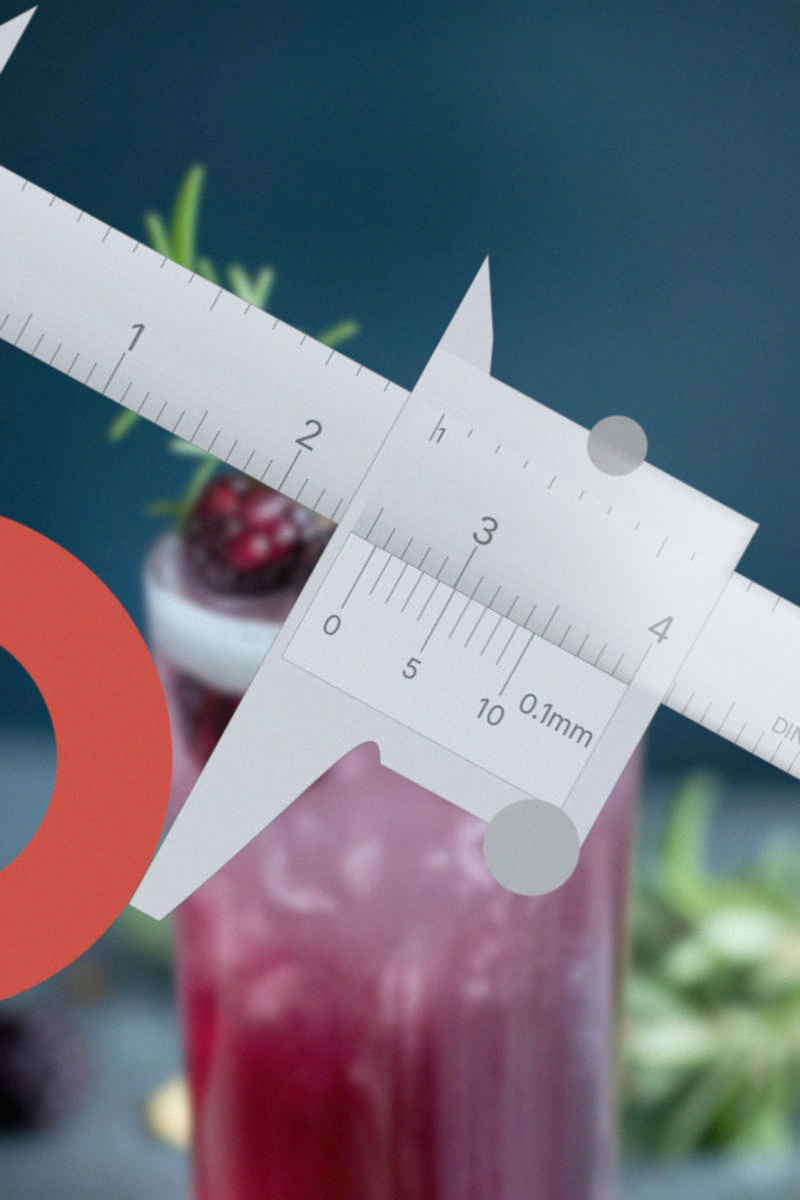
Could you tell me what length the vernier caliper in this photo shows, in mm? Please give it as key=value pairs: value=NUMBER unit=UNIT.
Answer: value=25.6 unit=mm
